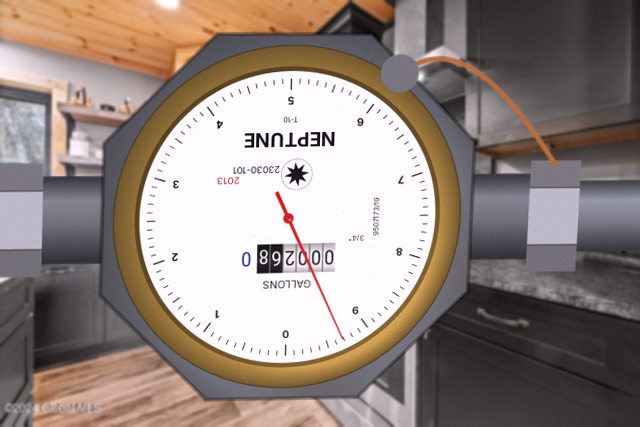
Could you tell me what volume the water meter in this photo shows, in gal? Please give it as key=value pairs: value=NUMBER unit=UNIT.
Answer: value=2679.3 unit=gal
